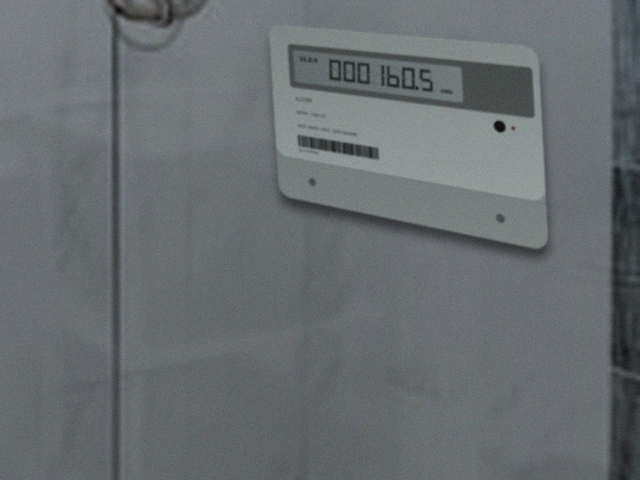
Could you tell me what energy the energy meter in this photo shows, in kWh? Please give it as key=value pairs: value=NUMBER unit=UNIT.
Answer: value=160.5 unit=kWh
